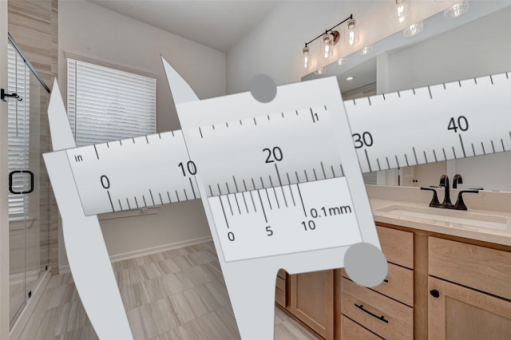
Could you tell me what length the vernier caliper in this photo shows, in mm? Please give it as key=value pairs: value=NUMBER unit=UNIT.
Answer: value=12.8 unit=mm
